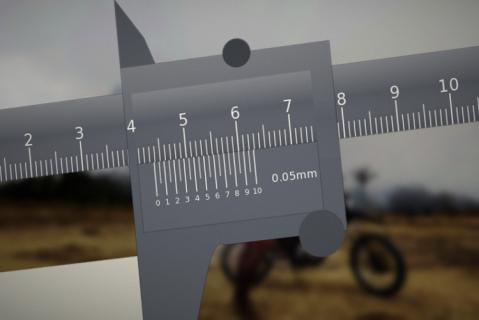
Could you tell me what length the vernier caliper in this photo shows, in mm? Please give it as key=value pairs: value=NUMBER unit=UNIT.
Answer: value=43.8 unit=mm
